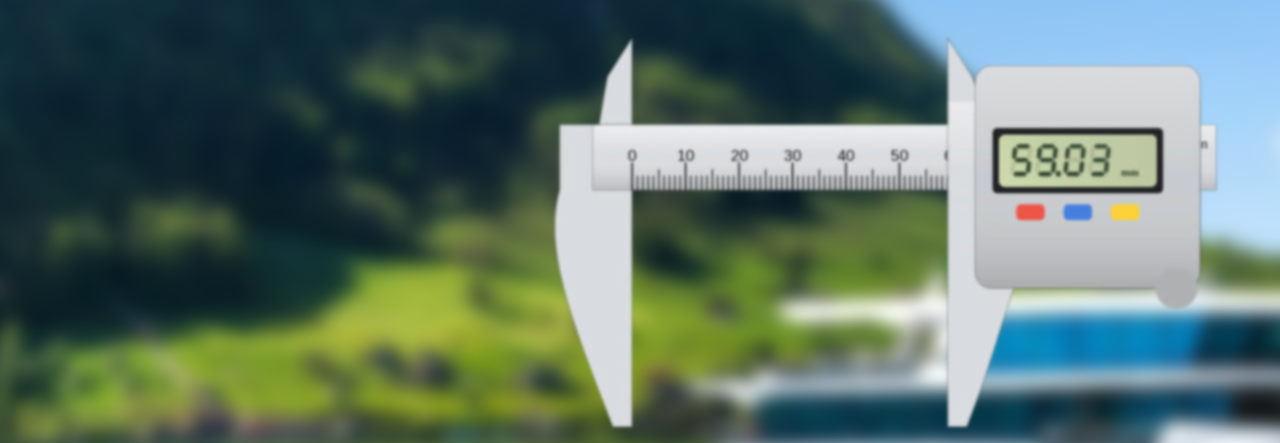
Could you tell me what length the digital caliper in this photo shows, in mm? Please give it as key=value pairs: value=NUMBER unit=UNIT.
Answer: value=59.03 unit=mm
